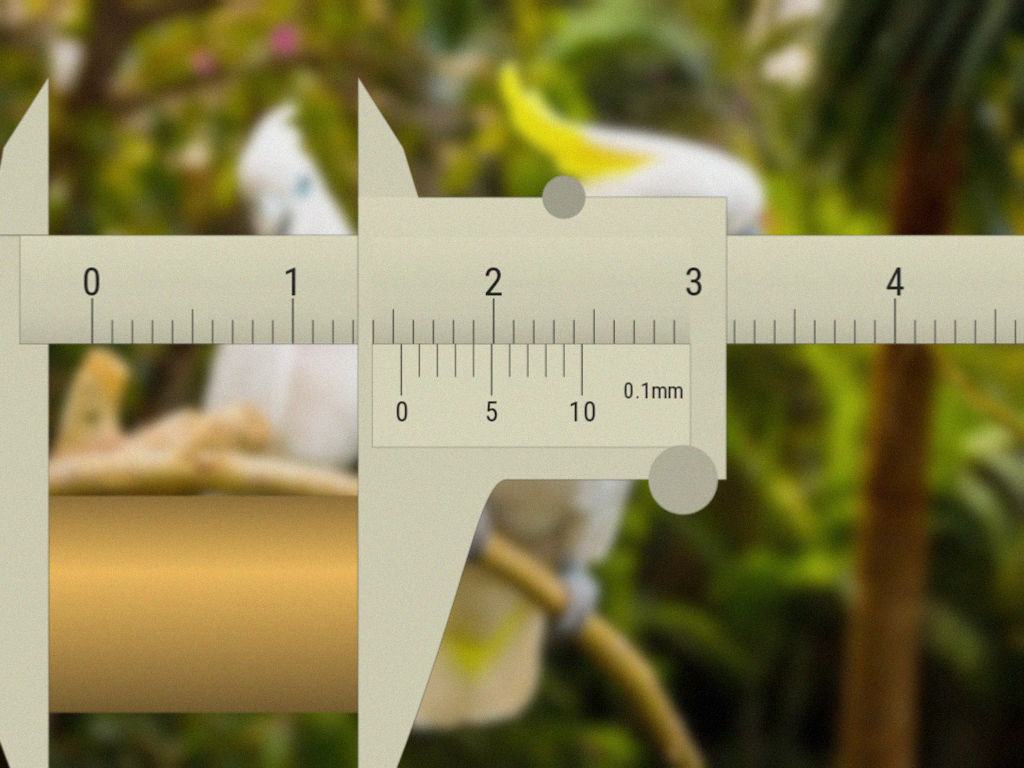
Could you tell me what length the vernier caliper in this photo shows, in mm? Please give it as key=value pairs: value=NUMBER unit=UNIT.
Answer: value=15.4 unit=mm
